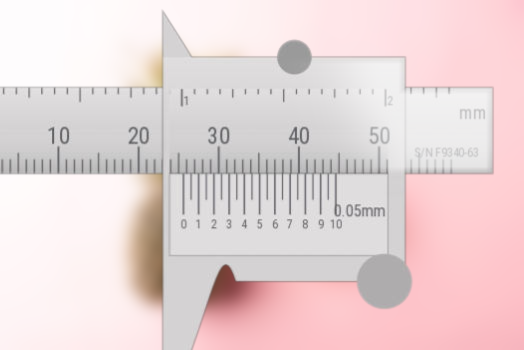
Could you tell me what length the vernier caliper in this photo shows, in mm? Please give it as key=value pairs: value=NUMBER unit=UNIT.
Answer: value=25.6 unit=mm
